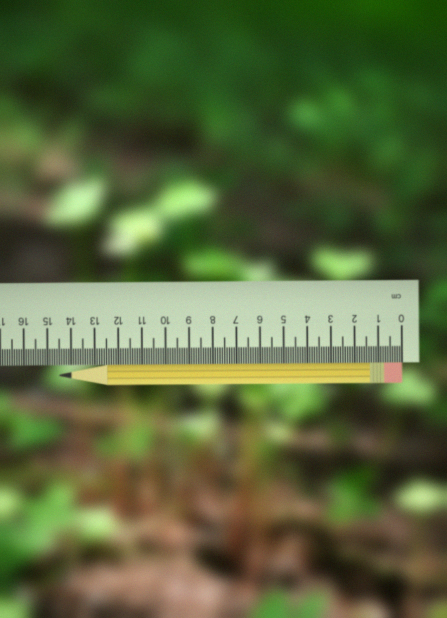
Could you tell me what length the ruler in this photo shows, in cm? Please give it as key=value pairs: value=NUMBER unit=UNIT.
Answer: value=14.5 unit=cm
